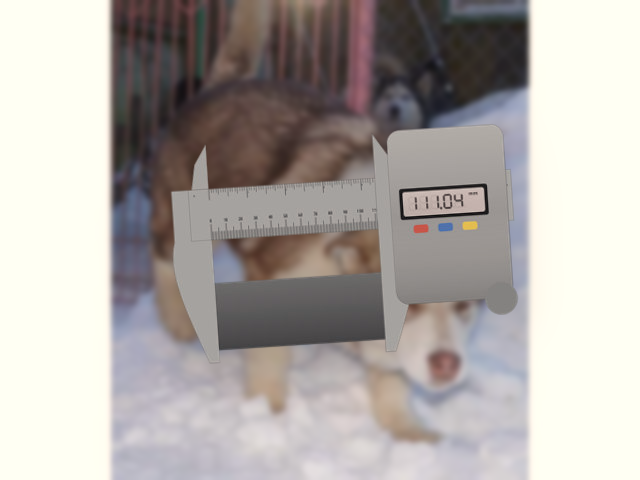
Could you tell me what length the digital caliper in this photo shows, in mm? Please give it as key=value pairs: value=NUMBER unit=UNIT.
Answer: value=111.04 unit=mm
